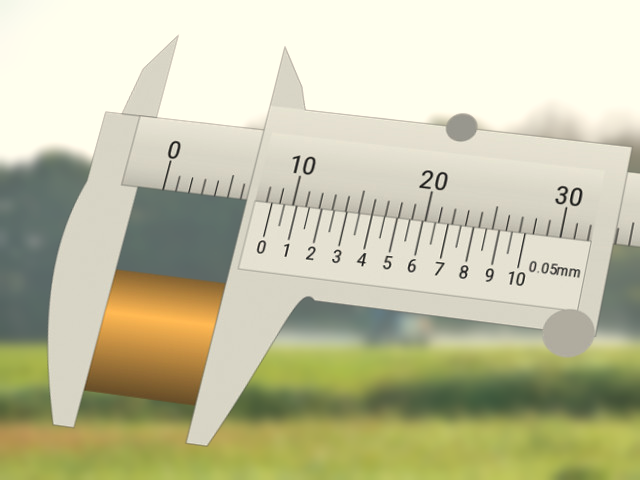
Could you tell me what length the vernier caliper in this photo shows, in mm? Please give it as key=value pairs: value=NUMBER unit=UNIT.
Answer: value=8.4 unit=mm
